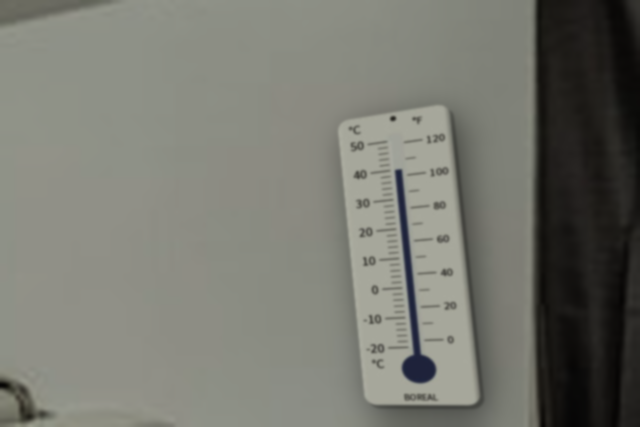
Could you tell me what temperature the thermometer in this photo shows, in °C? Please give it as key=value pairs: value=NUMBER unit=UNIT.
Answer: value=40 unit=°C
